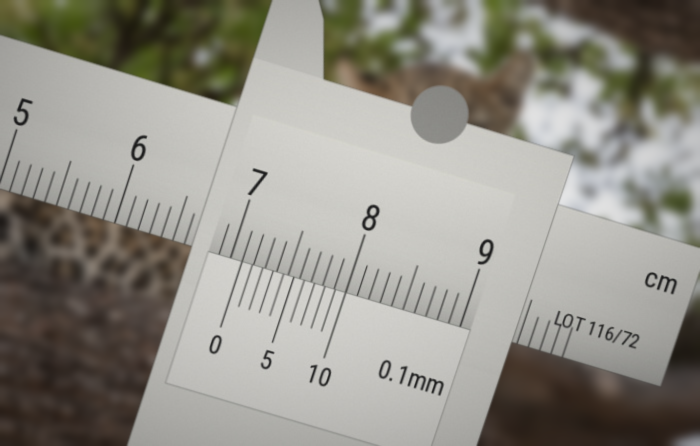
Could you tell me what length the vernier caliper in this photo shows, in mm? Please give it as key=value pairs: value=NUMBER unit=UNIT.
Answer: value=71.0 unit=mm
